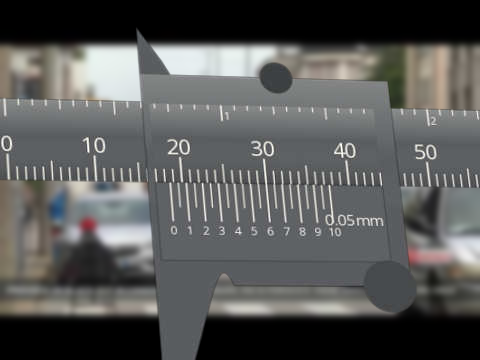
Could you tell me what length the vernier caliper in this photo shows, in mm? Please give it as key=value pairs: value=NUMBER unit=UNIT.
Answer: value=18.6 unit=mm
